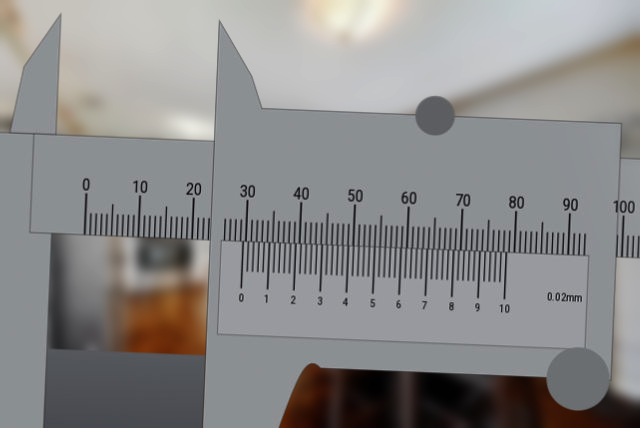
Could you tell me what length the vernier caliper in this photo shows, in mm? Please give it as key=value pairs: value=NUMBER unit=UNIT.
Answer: value=29.5 unit=mm
